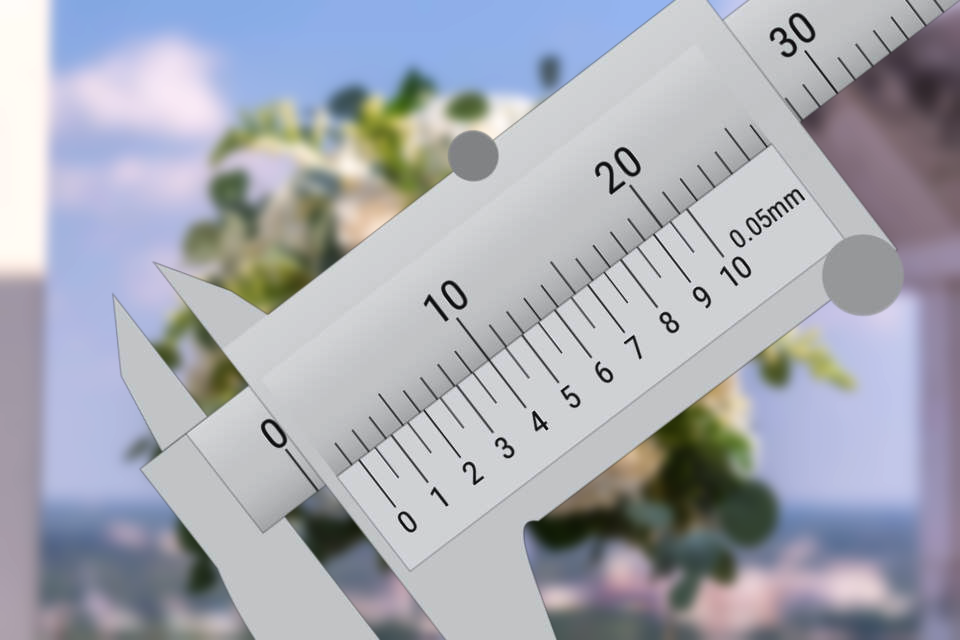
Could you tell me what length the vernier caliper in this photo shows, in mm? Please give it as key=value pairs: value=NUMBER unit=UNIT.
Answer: value=2.4 unit=mm
